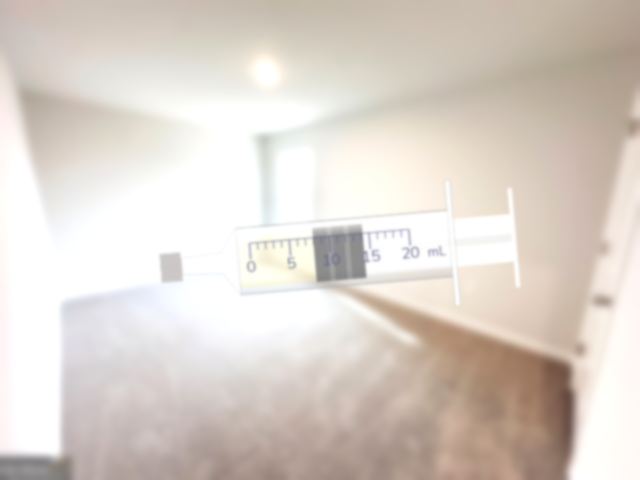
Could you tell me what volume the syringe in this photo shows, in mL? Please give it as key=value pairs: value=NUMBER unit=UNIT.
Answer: value=8 unit=mL
